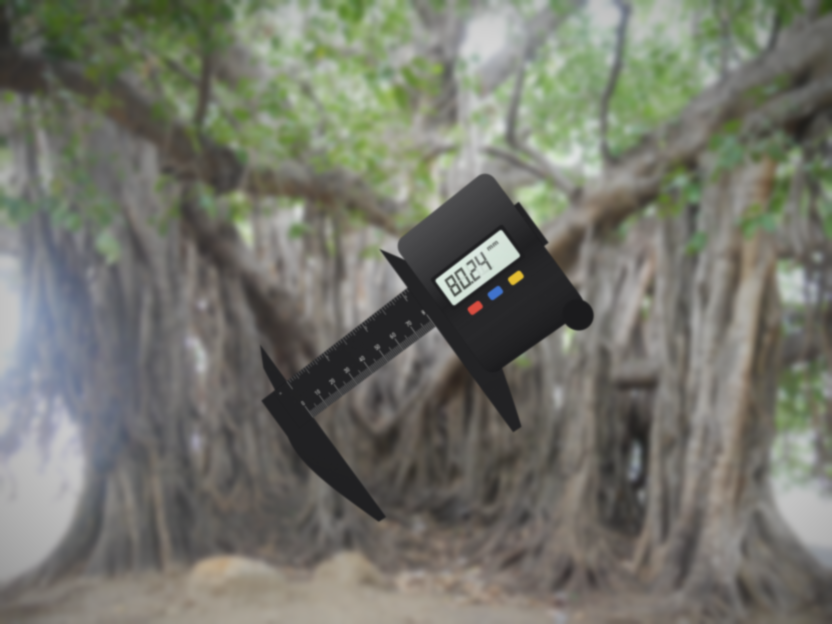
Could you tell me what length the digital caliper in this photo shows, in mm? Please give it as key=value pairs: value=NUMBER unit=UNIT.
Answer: value=80.24 unit=mm
